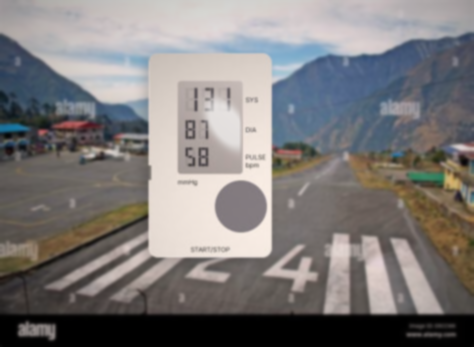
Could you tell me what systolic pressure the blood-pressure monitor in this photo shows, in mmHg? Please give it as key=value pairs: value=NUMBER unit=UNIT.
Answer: value=131 unit=mmHg
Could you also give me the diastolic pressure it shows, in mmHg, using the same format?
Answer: value=87 unit=mmHg
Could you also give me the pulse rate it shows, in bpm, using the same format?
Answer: value=58 unit=bpm
